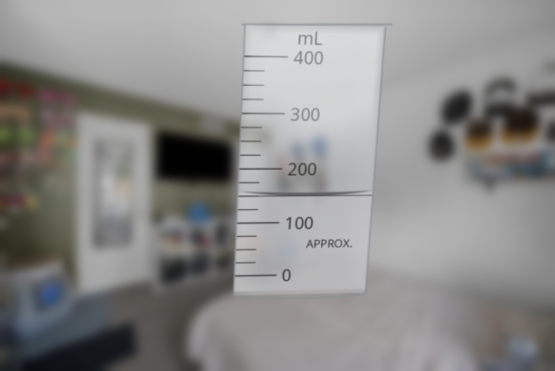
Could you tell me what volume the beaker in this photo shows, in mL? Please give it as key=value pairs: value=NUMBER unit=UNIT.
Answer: value=150 unit=mL
